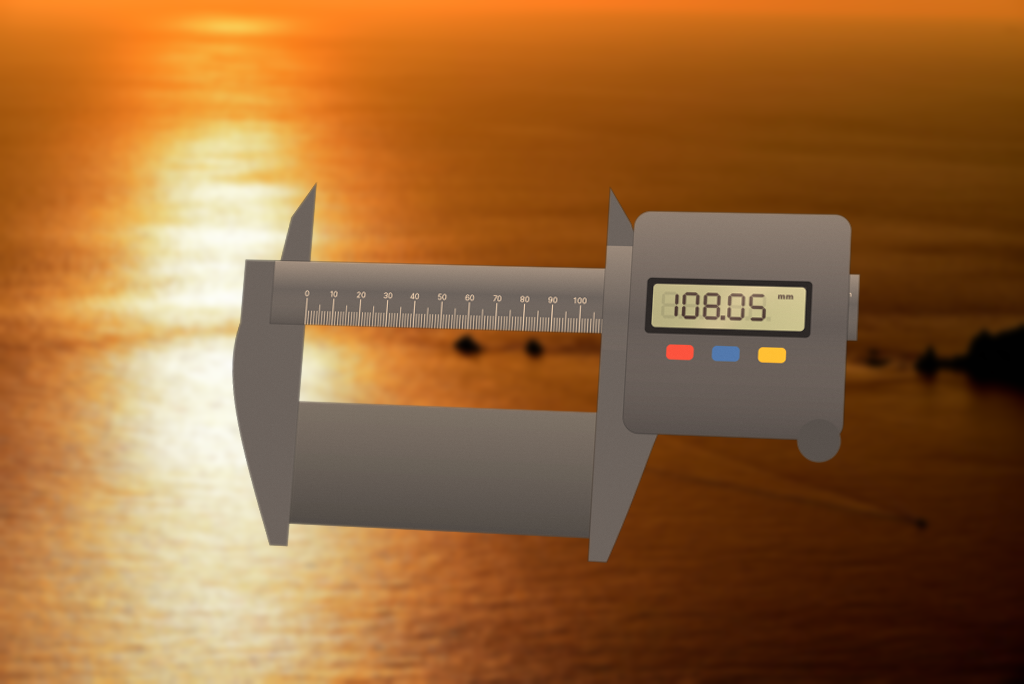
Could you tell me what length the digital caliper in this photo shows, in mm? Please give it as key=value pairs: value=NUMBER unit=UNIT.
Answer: value=108.05 unit=mm
